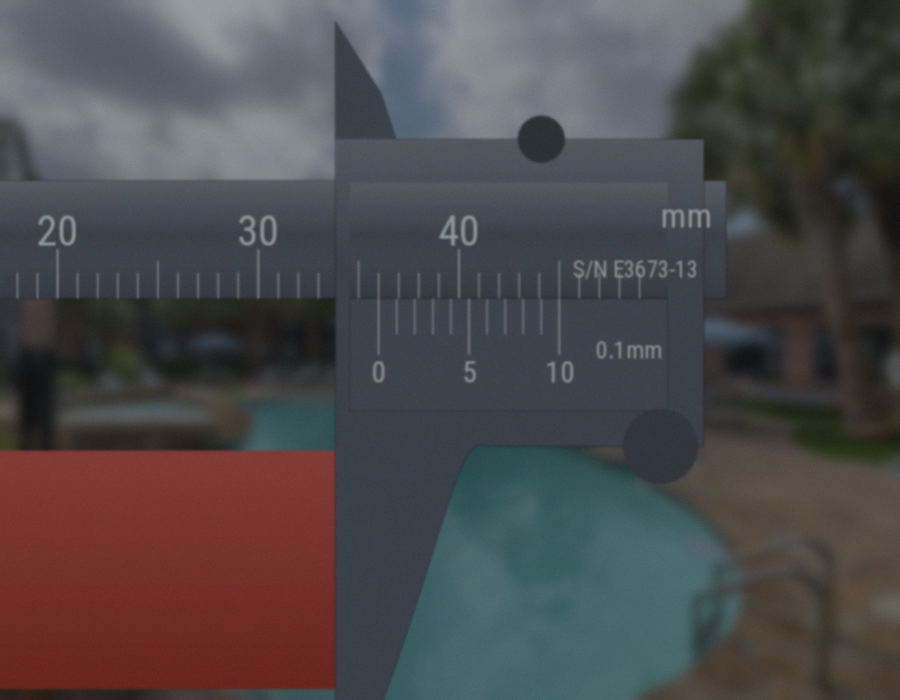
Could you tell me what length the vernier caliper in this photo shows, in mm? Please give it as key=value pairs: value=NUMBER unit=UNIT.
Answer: value=36.0 unit=mm
